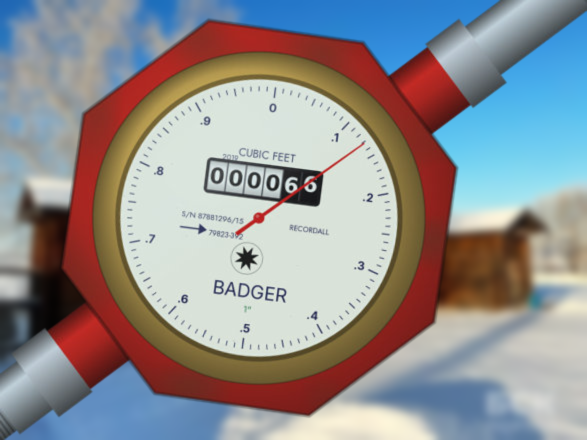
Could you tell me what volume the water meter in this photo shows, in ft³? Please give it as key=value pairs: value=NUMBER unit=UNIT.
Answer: value=66.13 unit=ft³
